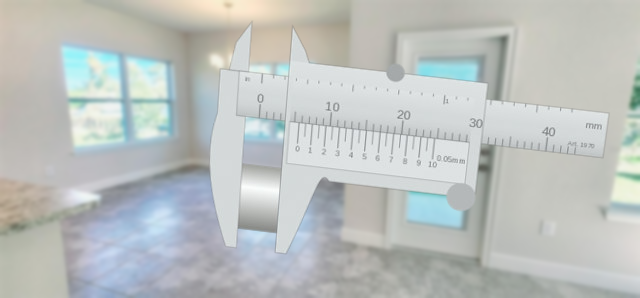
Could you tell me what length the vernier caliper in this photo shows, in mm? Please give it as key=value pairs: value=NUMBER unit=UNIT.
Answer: value=5.6 unit=mm
